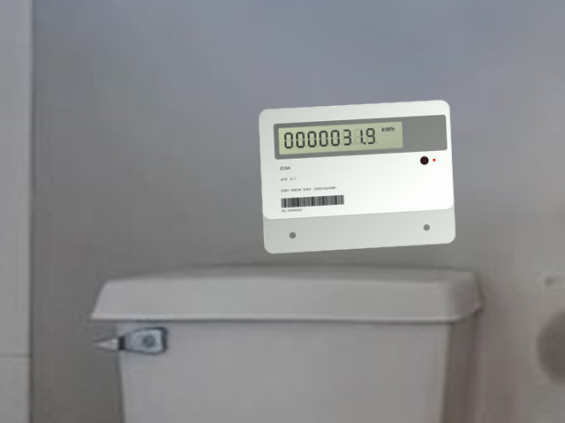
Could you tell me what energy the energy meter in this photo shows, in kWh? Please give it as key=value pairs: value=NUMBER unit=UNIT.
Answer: value=31.9 unit=kWh
